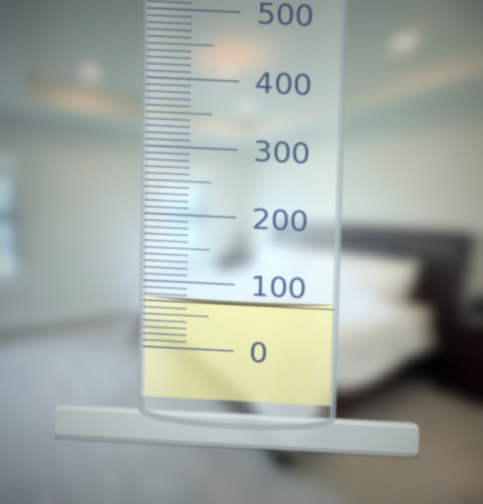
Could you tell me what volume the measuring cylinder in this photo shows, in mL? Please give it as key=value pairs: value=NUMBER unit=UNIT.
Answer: value=70 unit=mL
